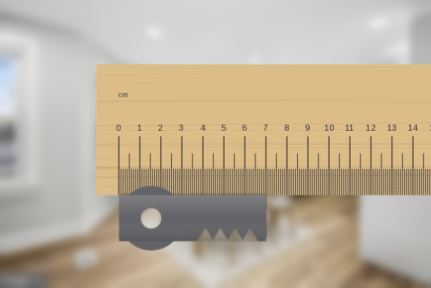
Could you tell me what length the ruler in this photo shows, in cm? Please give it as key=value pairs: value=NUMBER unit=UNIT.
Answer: value=7 unit=cm
